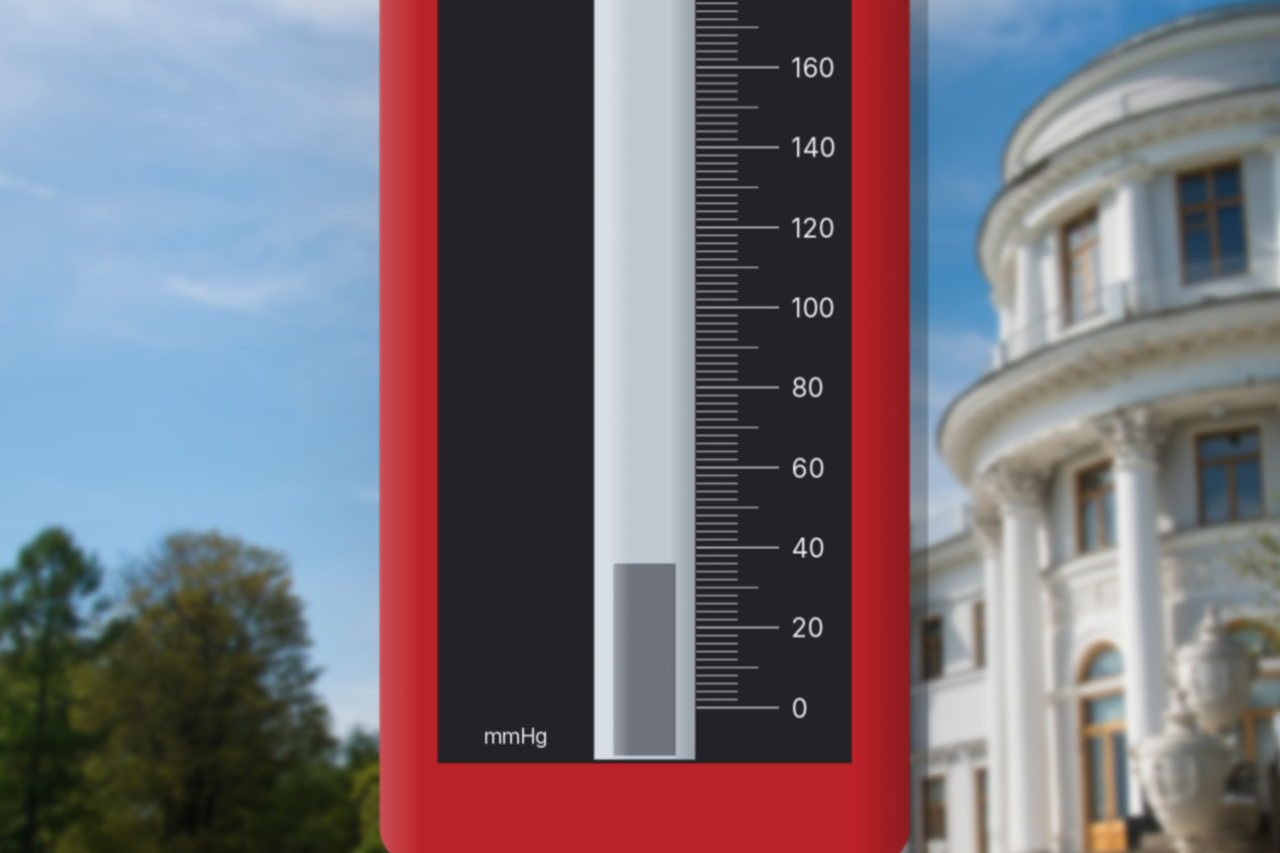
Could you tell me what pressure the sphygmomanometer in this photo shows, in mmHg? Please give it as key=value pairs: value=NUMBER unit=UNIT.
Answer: value=36 unit=mmHg
